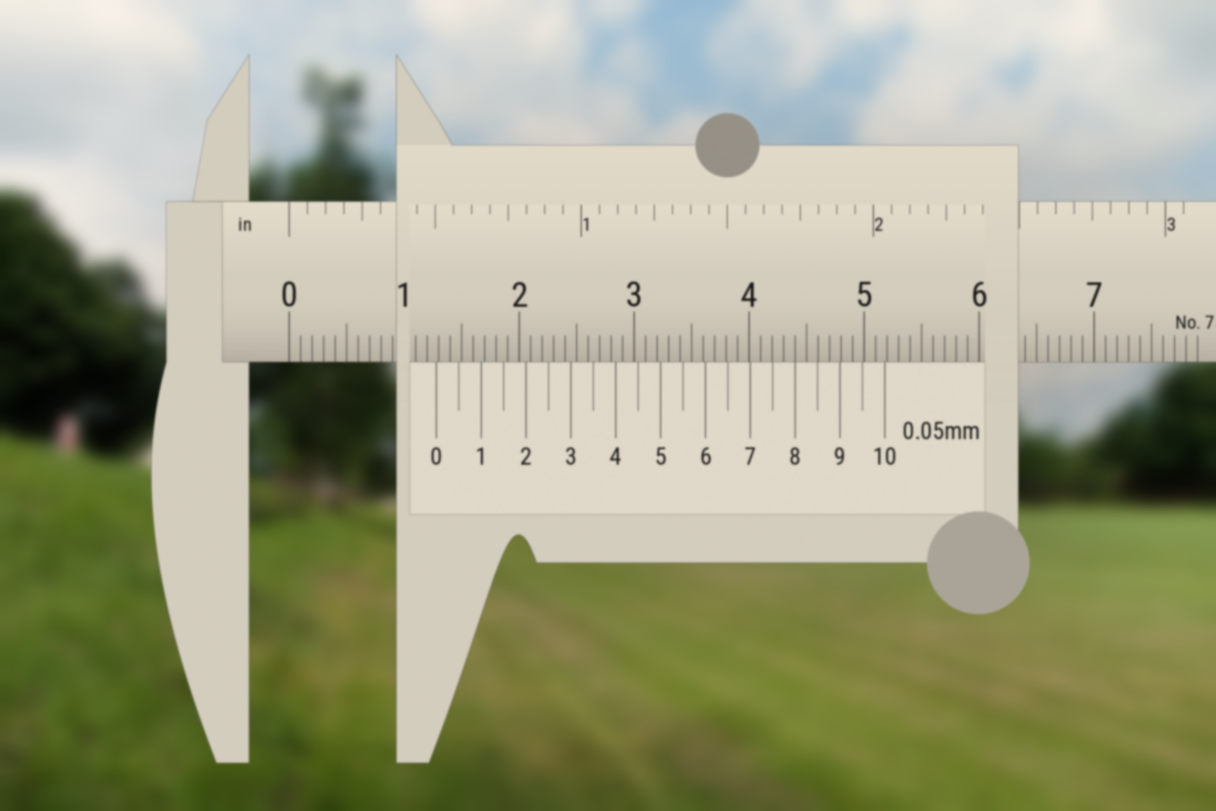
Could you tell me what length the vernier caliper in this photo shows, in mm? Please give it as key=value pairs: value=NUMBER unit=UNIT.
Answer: value=12.8 unit=mm
